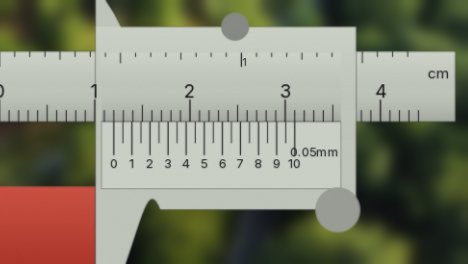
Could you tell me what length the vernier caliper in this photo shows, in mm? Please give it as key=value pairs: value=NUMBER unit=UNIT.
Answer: value=12.0 unit=mm
